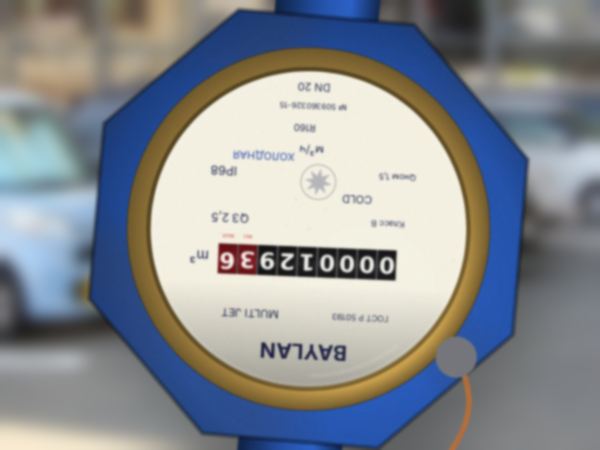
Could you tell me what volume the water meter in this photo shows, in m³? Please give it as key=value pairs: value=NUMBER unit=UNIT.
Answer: value=129.36 unit=m³
